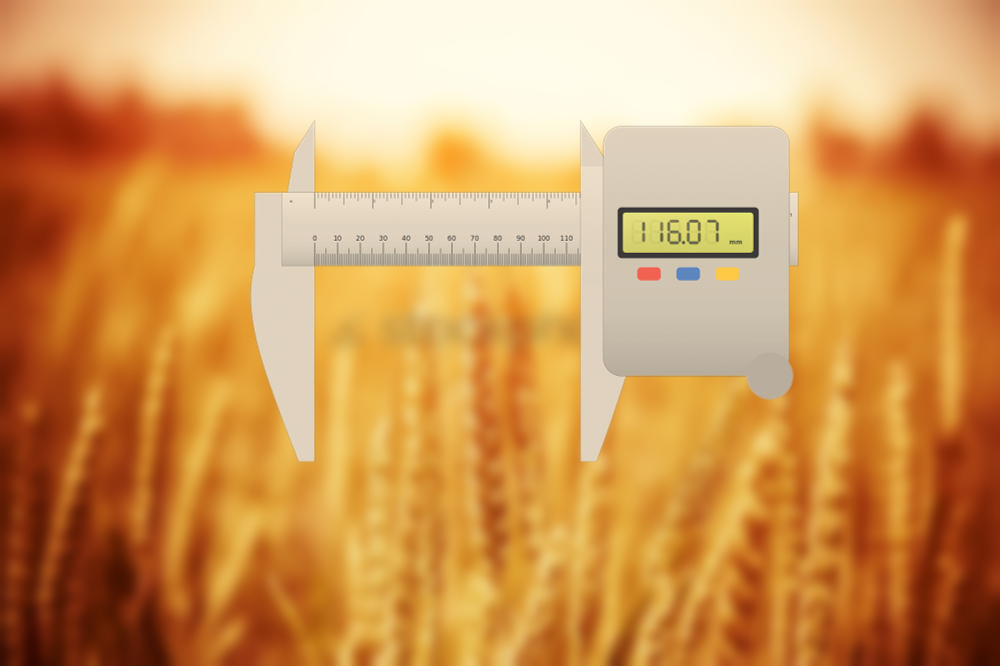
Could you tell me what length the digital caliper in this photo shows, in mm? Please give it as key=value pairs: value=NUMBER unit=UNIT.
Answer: value=116.07 unit=mm
